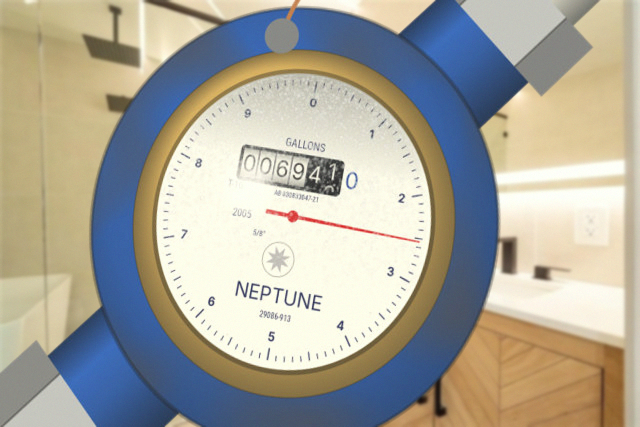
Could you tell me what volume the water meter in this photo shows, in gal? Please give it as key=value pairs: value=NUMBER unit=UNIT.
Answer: value=69412.5 unit=gal
